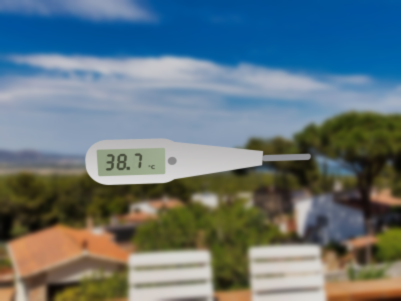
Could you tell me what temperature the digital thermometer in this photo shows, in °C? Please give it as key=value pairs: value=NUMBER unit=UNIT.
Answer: value=38.7 unit=°C
